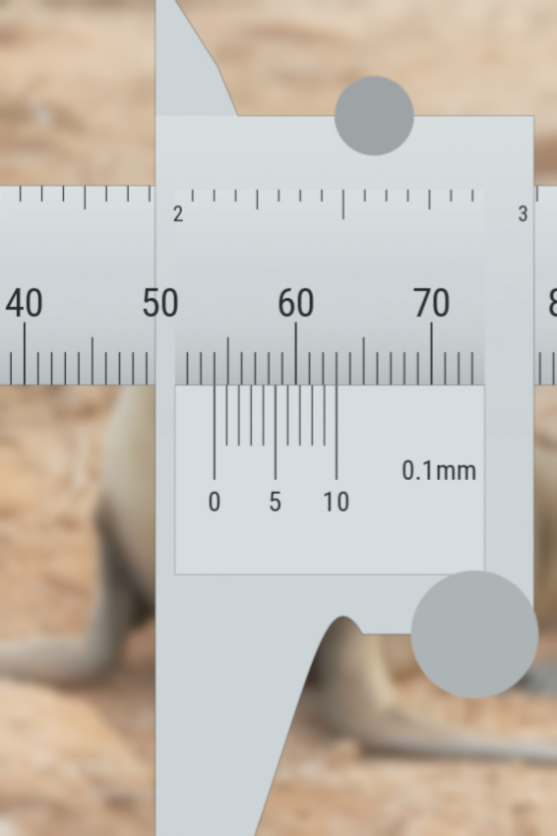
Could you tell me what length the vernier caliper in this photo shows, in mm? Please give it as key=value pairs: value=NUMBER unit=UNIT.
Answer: value=54.0 unit=mm
